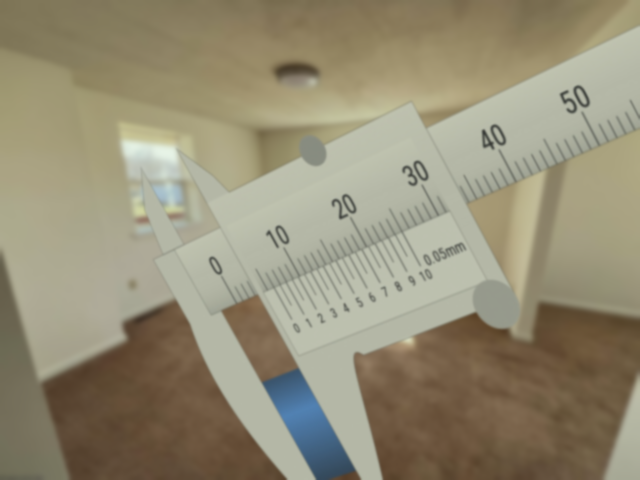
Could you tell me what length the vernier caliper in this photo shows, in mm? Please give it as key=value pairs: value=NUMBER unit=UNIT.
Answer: value=6.0 unit=mm
